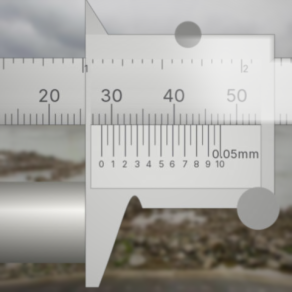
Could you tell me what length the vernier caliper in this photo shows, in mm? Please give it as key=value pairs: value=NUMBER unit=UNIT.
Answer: value=28.4 unit=mm
